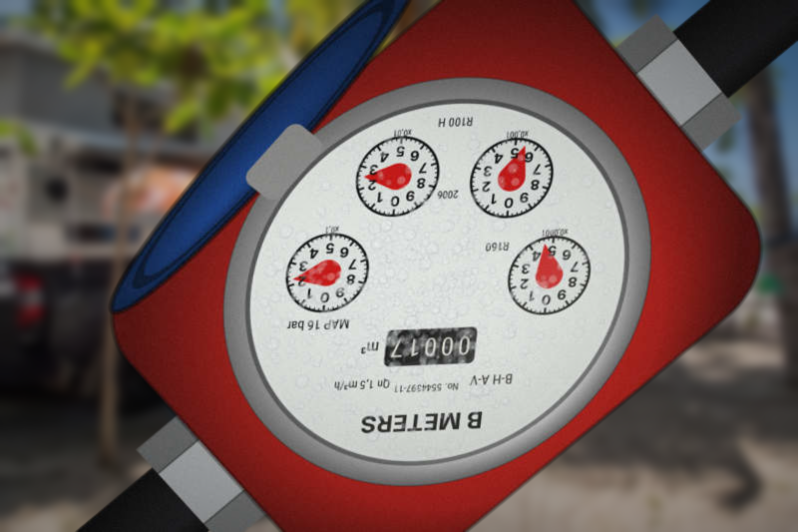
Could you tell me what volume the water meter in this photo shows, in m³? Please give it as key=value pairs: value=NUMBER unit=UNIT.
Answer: value=17.2254 unit=m³
